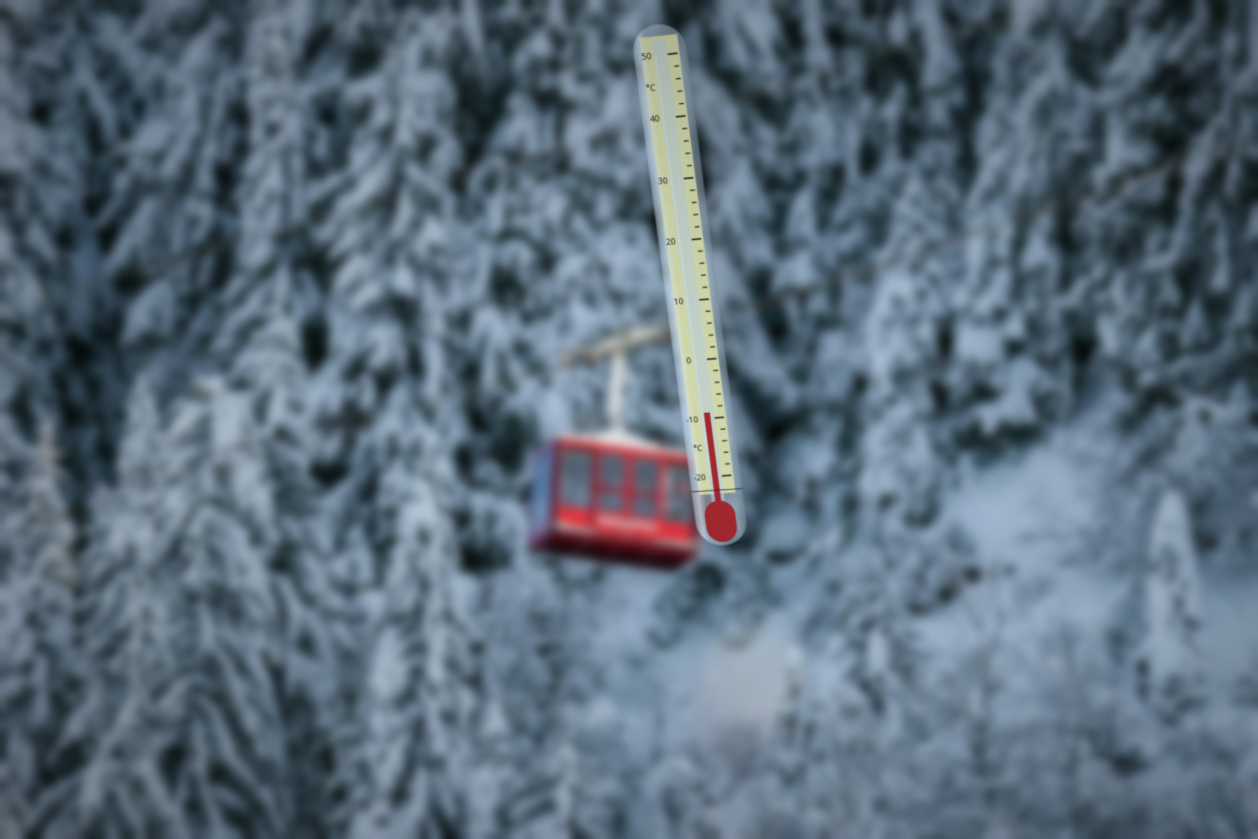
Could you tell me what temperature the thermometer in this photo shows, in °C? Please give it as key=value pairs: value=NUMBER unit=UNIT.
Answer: value=-9 unit=°C
